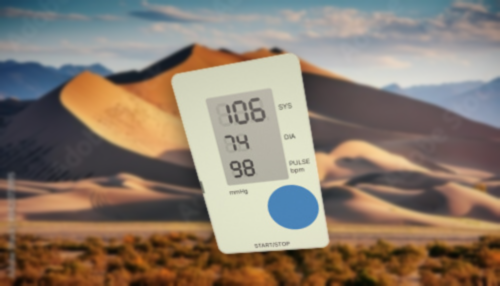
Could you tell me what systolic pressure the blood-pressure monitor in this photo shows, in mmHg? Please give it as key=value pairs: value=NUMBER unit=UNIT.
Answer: value=106 unit=mmHg
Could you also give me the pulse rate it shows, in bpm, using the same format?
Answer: value=98 unit=bpm
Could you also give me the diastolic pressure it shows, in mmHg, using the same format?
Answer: value=74 unit=mmHg
